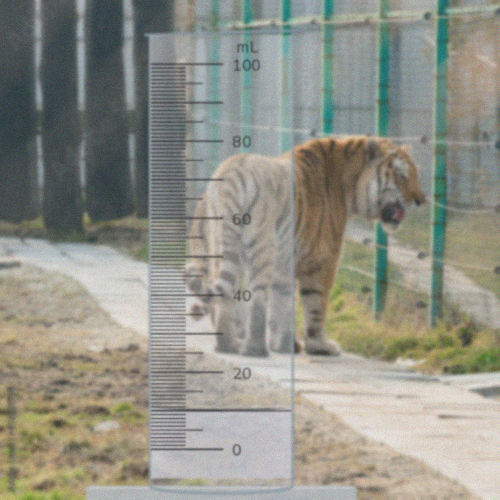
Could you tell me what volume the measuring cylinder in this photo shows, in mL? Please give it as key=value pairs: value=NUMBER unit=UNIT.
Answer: value=10 unit=mL
